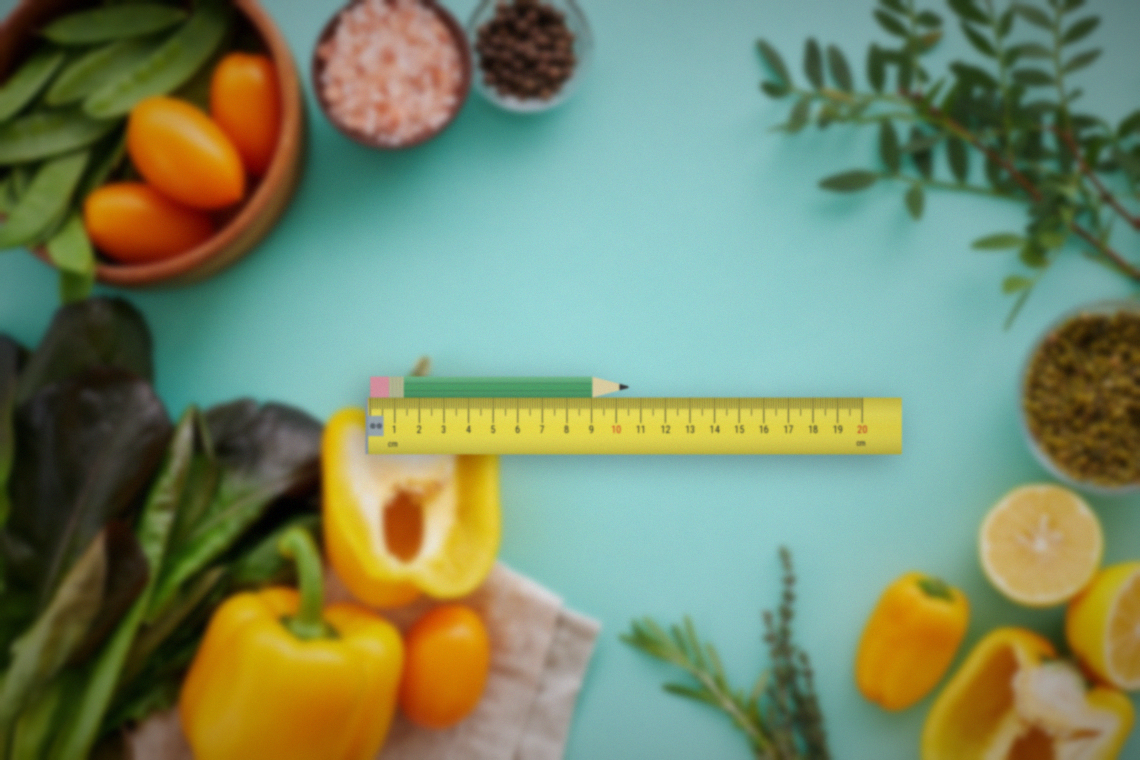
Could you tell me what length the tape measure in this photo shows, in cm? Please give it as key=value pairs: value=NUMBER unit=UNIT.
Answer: value=10.5 unit=cm
